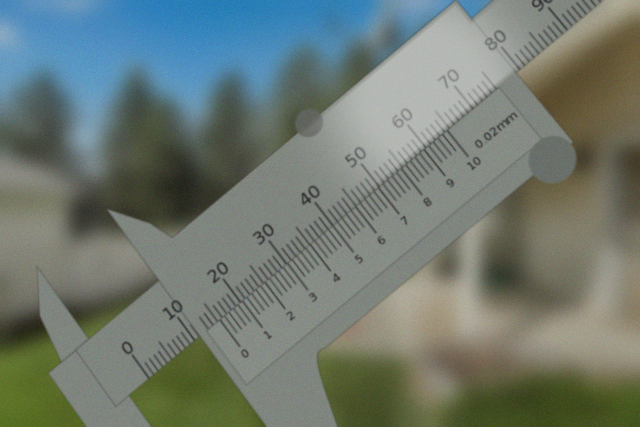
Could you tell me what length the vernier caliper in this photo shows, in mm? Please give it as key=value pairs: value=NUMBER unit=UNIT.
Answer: value=15.5 unit=mm
